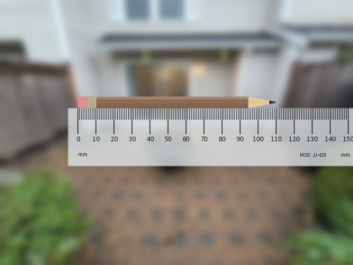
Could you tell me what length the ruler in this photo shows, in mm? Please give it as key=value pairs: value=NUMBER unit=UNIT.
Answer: value=110 unit=mm
